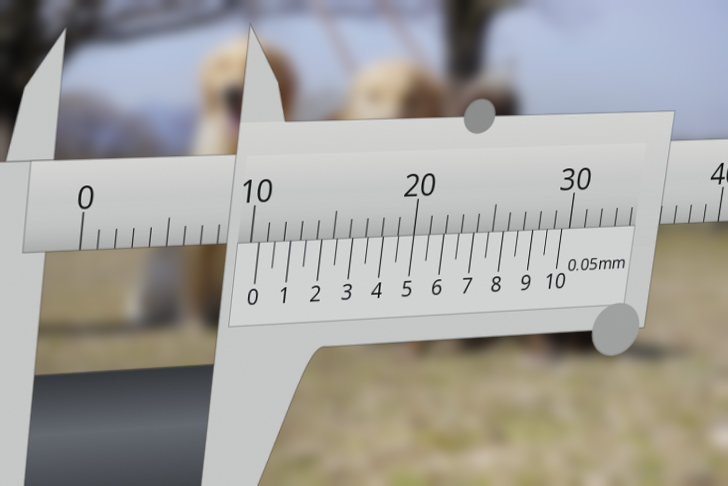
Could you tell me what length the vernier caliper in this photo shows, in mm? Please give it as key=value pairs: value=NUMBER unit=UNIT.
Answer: value=10.5 unit=mm
